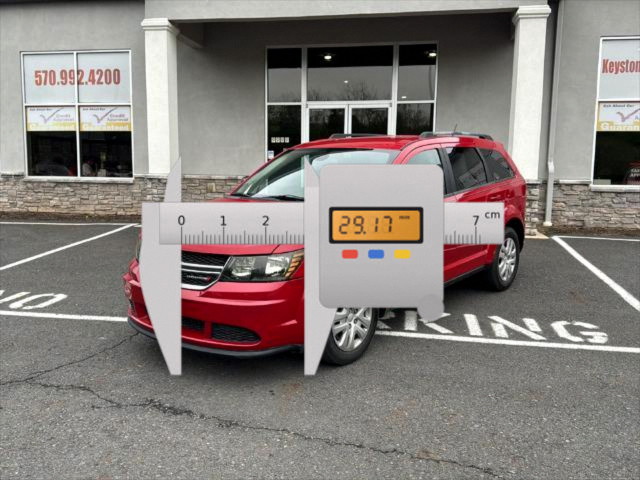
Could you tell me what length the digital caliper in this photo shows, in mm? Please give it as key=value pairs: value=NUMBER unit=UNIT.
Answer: value=29.17 unit=mm
